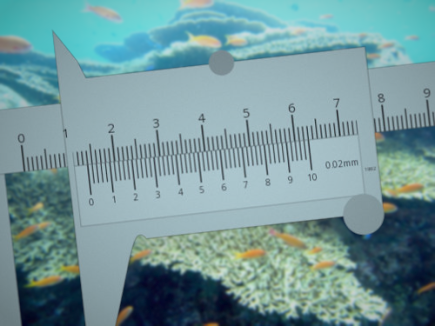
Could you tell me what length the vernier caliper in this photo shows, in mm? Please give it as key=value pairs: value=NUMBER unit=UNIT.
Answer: value=14.0 unit=mm
